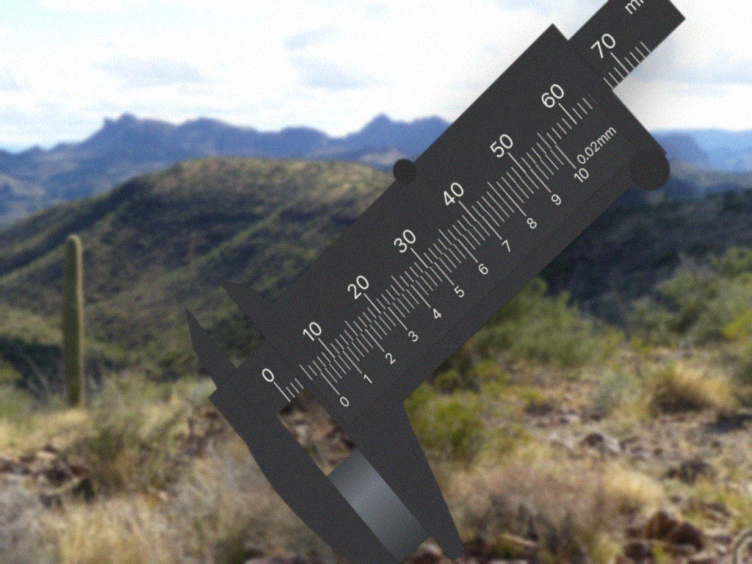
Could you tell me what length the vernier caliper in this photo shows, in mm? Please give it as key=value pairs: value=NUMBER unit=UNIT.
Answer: value=6.8 unit=mm
